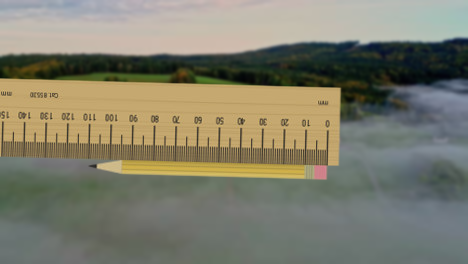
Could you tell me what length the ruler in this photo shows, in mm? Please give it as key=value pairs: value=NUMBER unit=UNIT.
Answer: value=110 unit=mm
